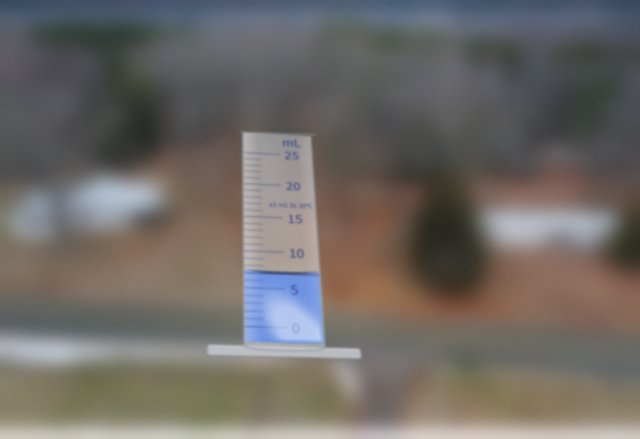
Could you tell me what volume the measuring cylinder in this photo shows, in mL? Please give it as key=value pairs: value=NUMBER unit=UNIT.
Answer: value=7 unit=mL
